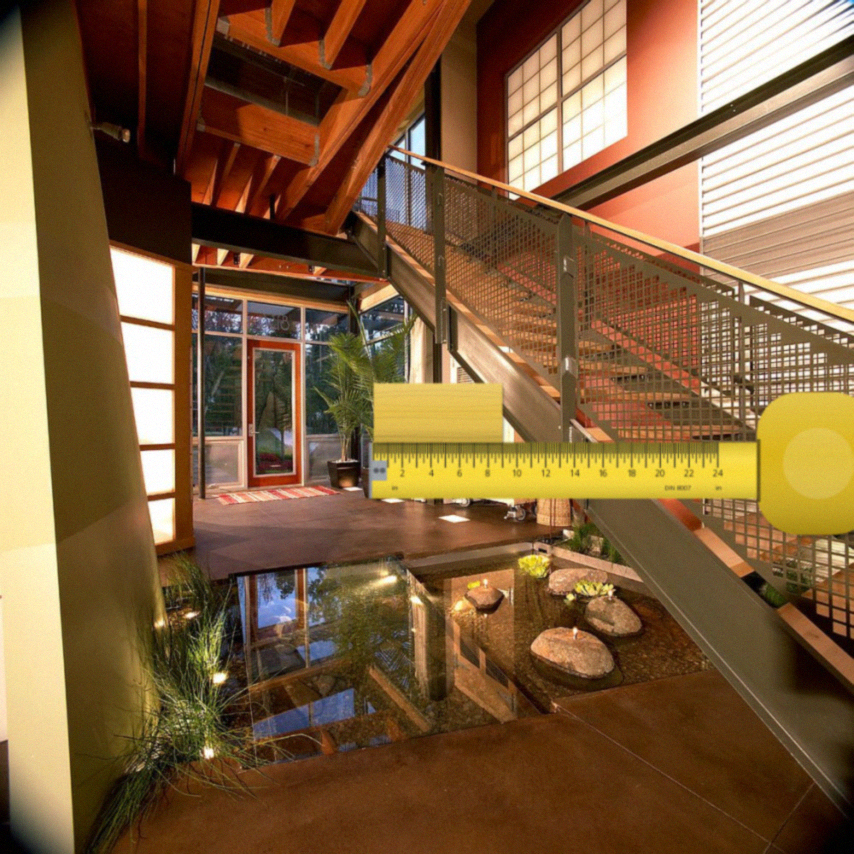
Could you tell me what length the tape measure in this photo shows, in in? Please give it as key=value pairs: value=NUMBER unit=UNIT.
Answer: value=9 unit=in
